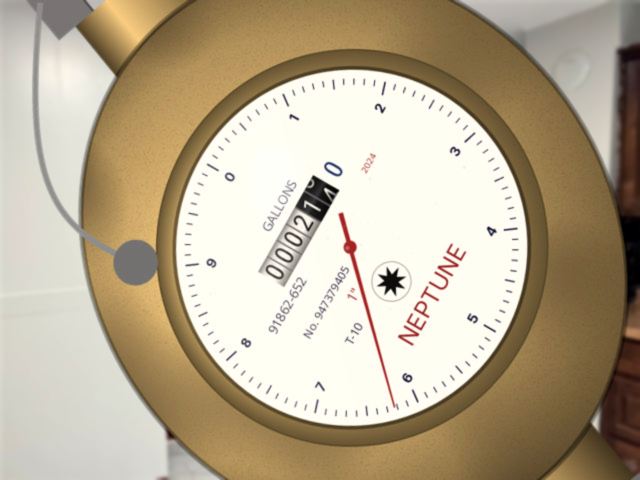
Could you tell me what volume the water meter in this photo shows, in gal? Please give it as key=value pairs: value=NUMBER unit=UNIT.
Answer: value=2136.2 unit=gal
